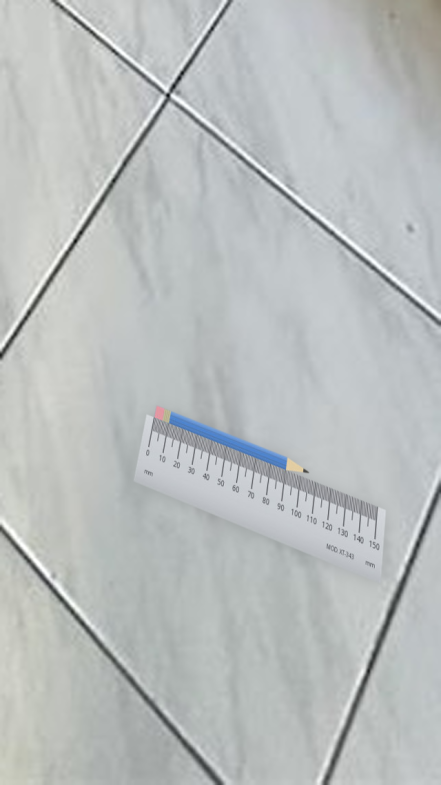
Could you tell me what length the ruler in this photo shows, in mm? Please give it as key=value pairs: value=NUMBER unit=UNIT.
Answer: value=105 unit=mm
